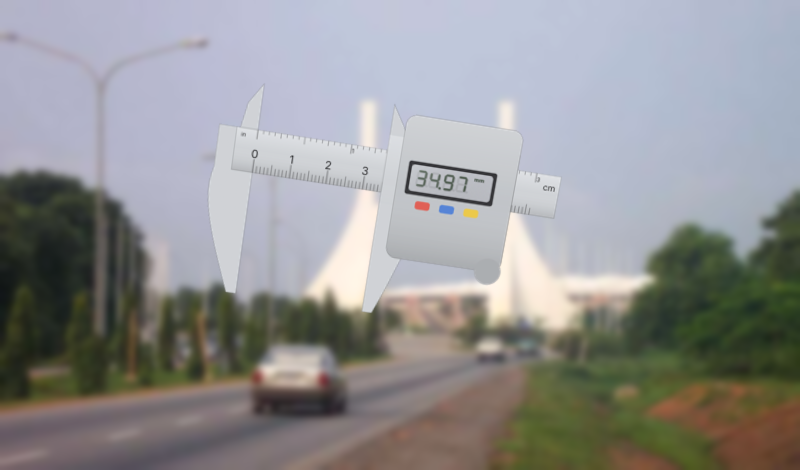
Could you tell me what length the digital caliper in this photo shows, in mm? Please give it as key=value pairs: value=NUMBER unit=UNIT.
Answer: value=34.97 unit=mm
